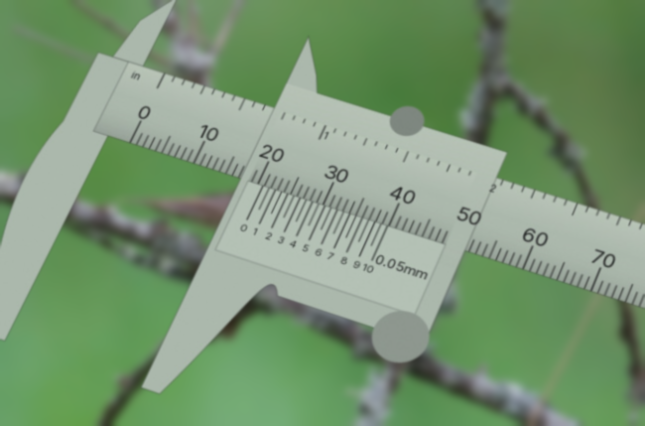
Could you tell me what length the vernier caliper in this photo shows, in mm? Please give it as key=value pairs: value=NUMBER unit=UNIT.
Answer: value=20.8 unit=mm
